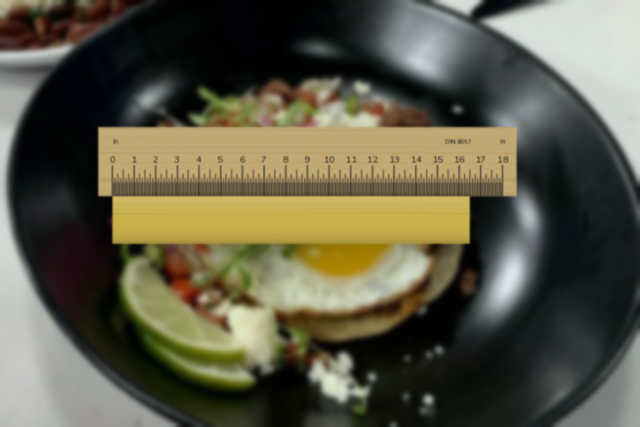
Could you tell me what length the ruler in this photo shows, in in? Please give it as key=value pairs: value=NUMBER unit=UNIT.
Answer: value=16.5 unit=in
